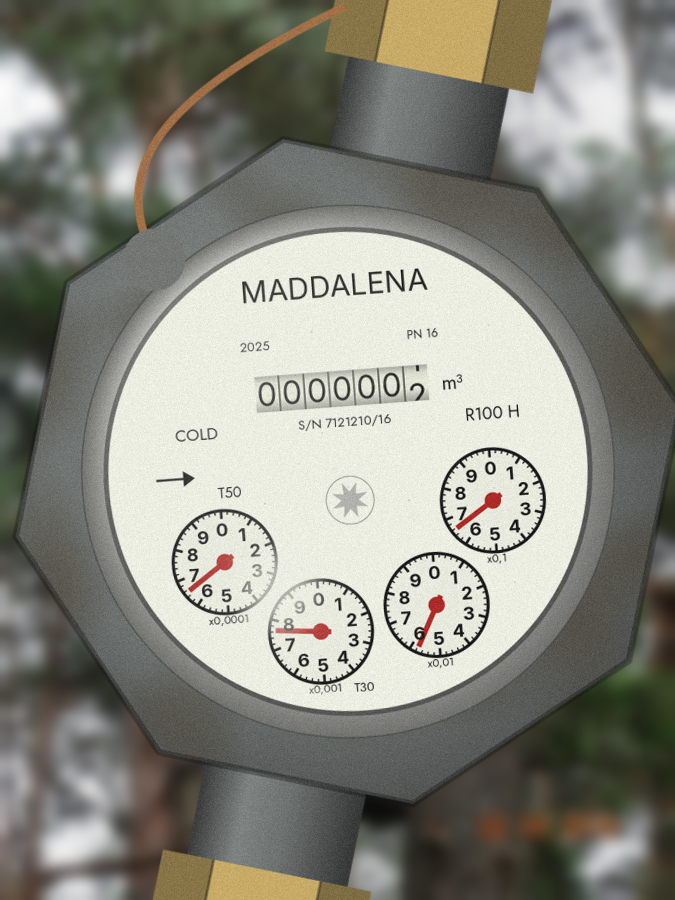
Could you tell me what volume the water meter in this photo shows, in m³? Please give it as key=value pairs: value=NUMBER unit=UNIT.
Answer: value=1.6576 unit=m³
